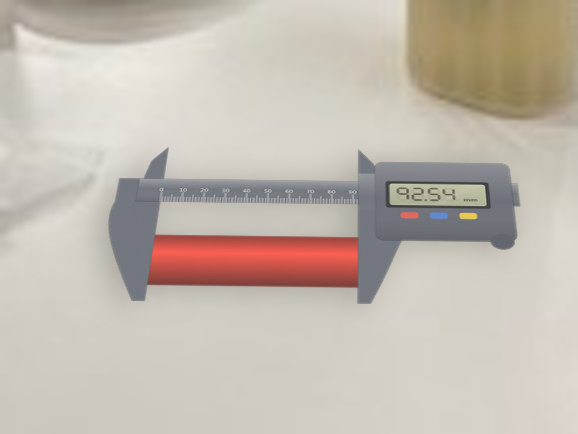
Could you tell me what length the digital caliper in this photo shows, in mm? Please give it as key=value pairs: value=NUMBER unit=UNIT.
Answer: value=92.54 unit=mm
